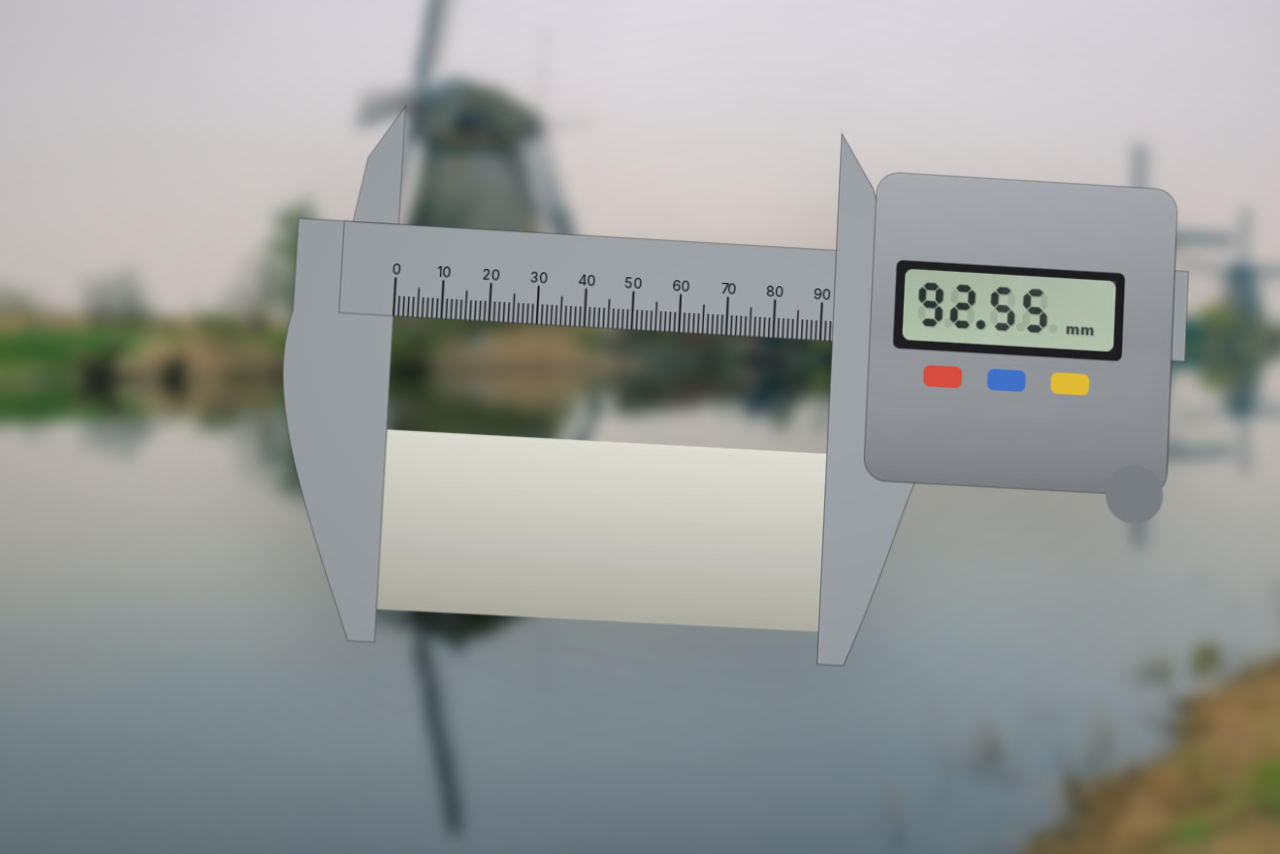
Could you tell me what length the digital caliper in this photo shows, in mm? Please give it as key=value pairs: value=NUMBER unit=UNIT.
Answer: value=92.55 unit=mm
